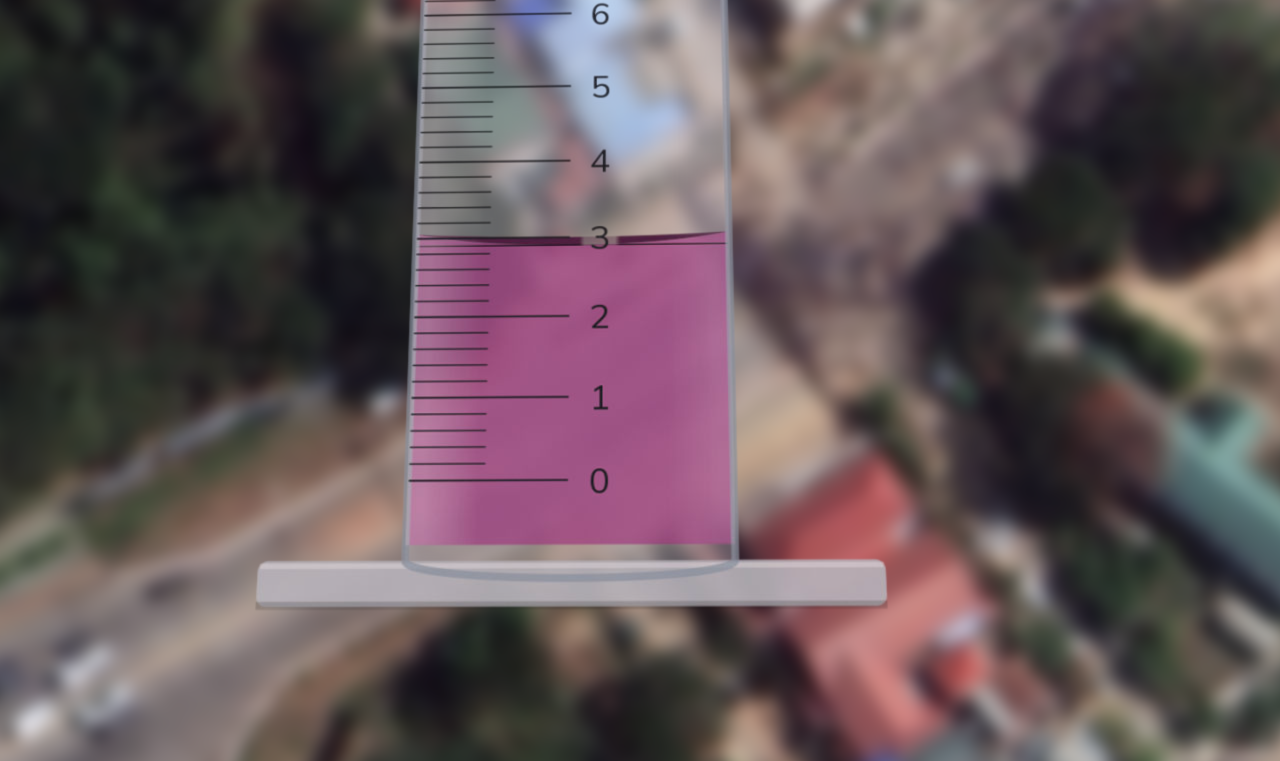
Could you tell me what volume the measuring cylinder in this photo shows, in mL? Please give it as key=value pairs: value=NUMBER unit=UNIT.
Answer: value=2.9 unit=mL
